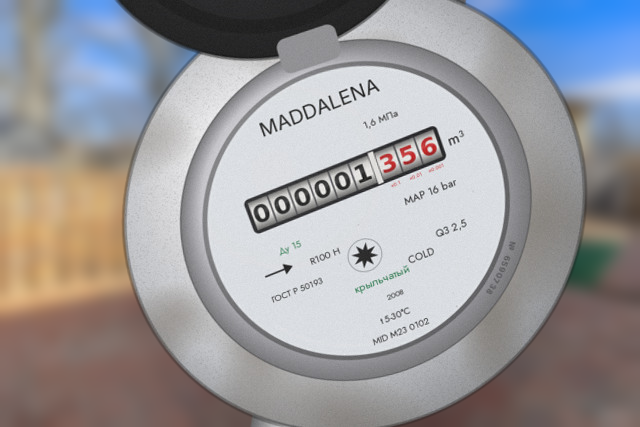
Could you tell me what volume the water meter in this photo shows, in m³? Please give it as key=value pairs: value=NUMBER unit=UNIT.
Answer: value=1.356 unit=m³
